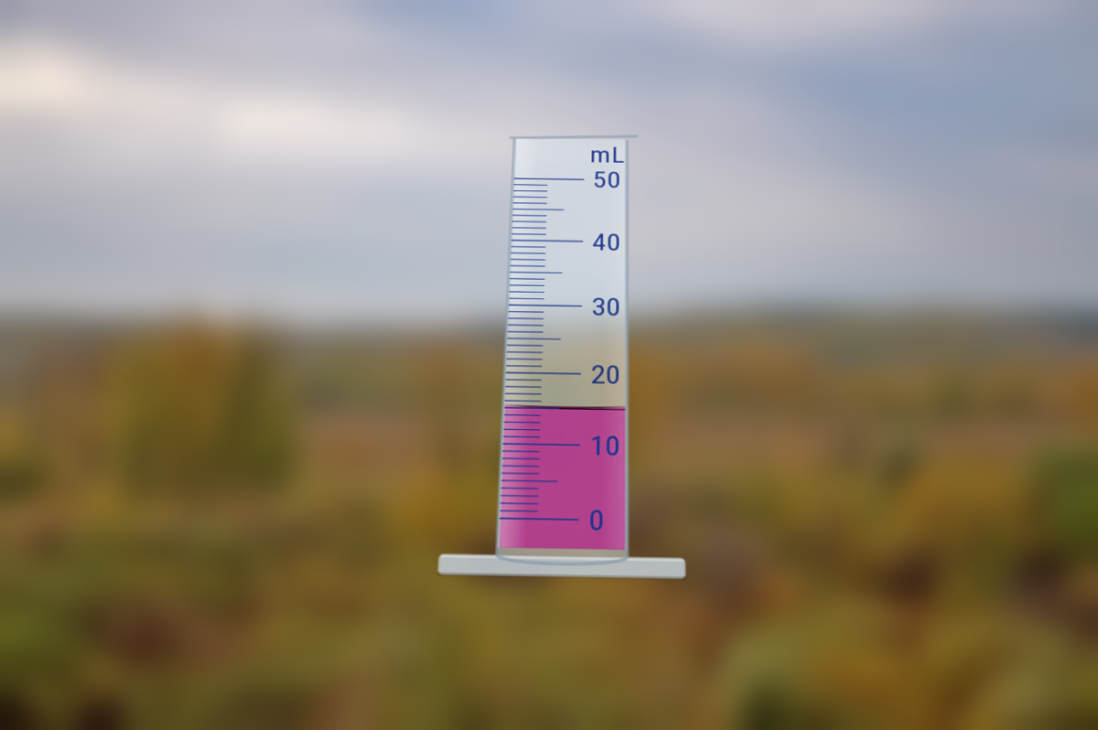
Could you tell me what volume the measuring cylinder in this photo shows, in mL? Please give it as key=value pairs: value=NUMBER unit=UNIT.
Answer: value=15 unit=mL
